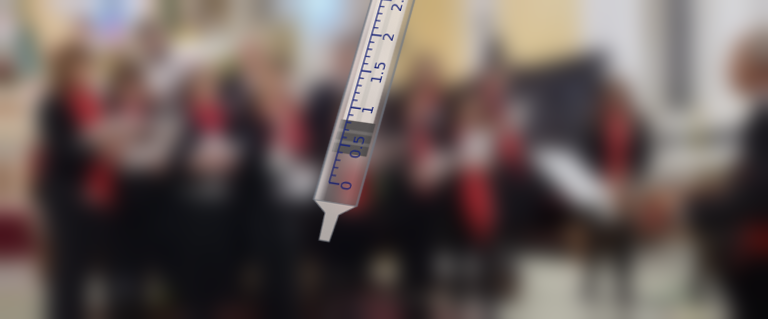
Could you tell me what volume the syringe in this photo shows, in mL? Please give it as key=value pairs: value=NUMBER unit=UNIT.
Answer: value=0.4 unit=mL
